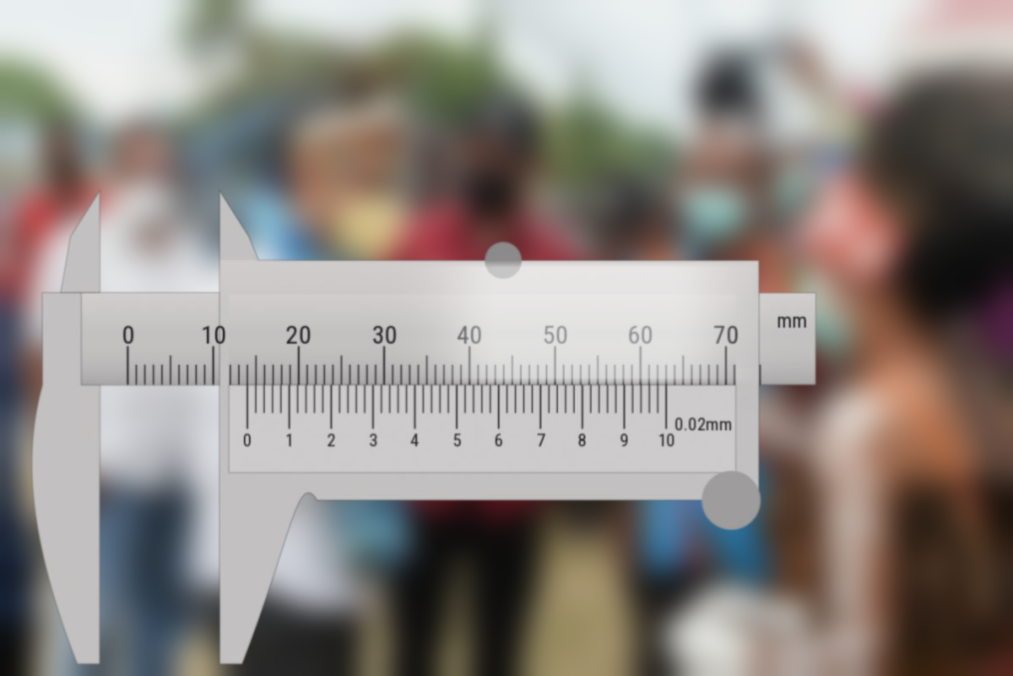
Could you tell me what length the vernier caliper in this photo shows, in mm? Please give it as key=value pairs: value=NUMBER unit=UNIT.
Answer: value=14.0 unit=mm
